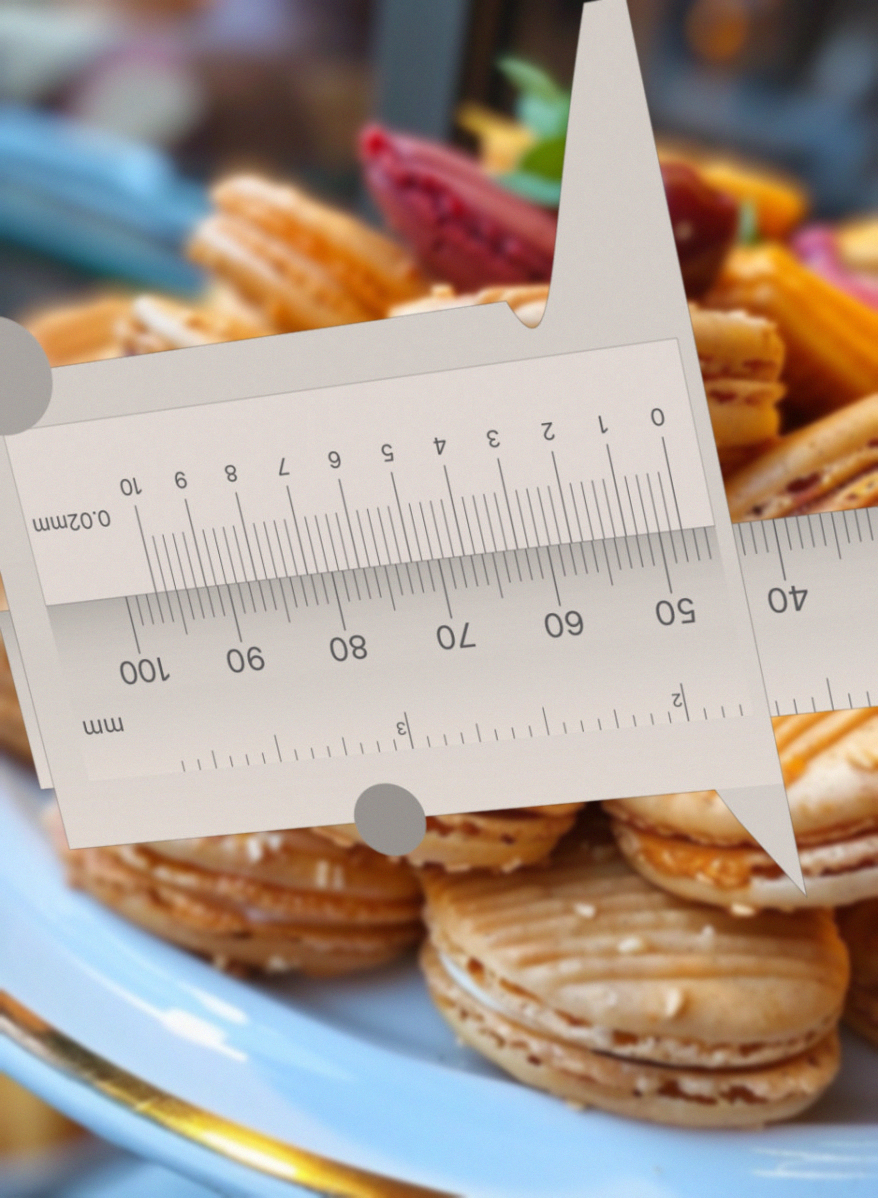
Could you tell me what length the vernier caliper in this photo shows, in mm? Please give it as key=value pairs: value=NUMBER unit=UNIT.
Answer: value=48.0 unit=mm
